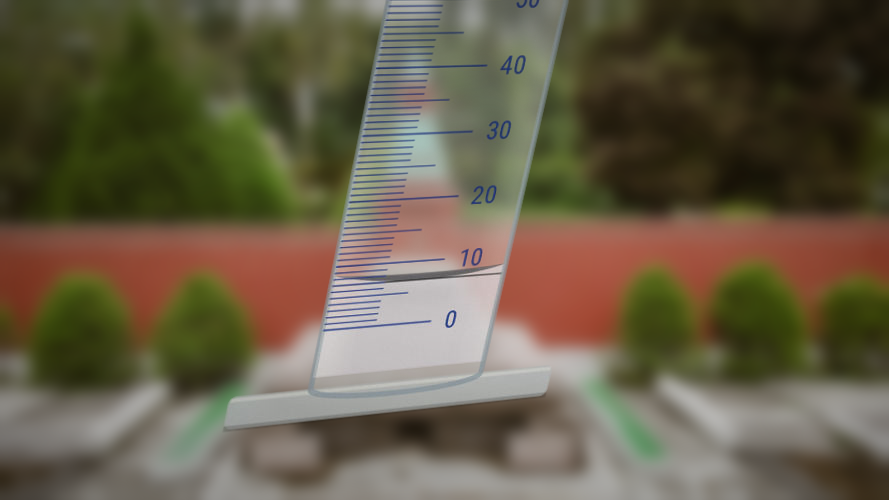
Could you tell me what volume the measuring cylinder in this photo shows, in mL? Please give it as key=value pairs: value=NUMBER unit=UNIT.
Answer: value=7 unit=mL
